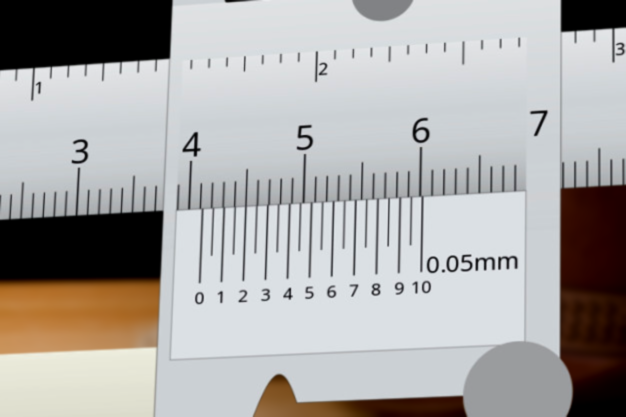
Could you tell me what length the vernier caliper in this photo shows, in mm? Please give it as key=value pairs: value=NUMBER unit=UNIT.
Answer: value=41.2 unit=mm
